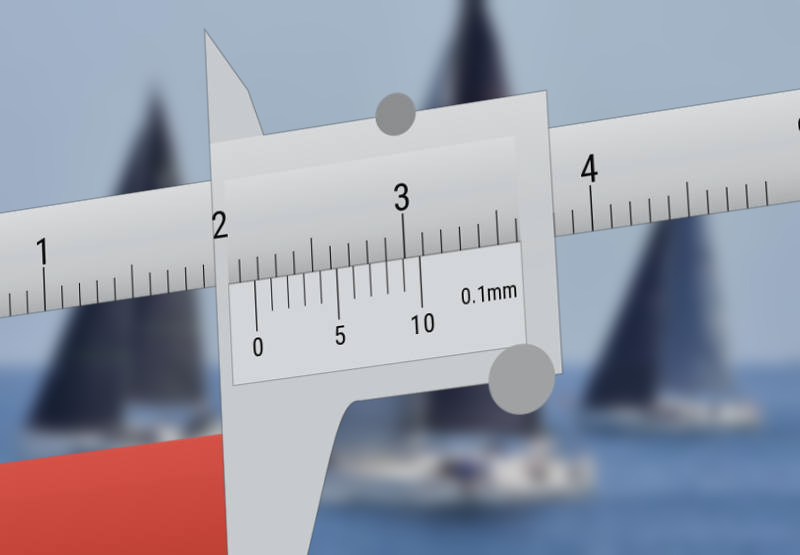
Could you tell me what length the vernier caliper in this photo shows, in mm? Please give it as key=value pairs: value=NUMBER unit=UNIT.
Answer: value=21.8 unit=mm
